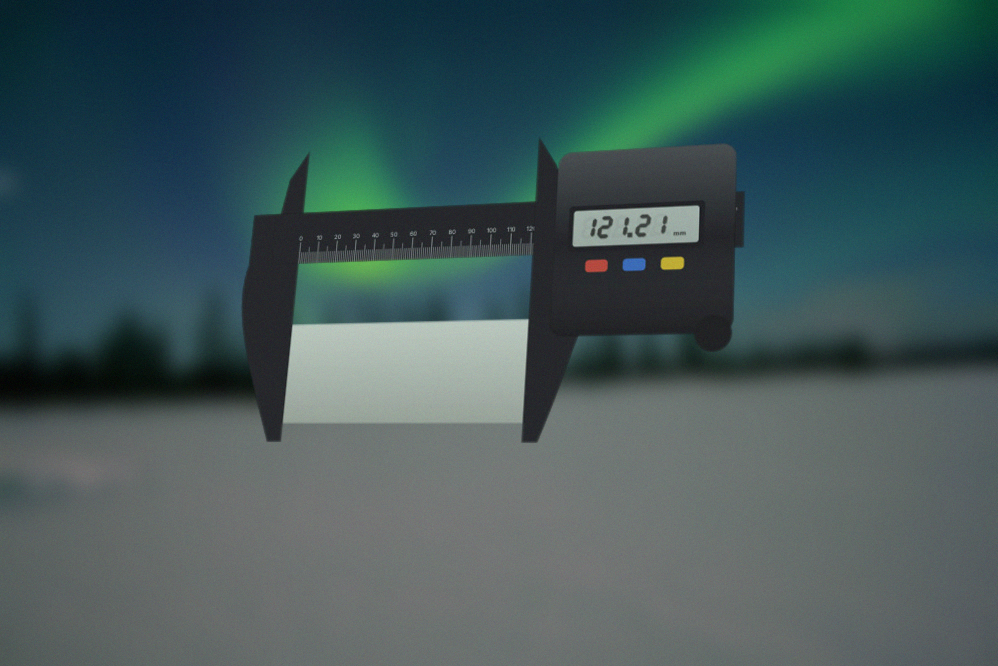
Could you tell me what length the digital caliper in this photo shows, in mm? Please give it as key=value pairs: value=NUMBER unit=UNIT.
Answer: value=121.21 unit=mm
